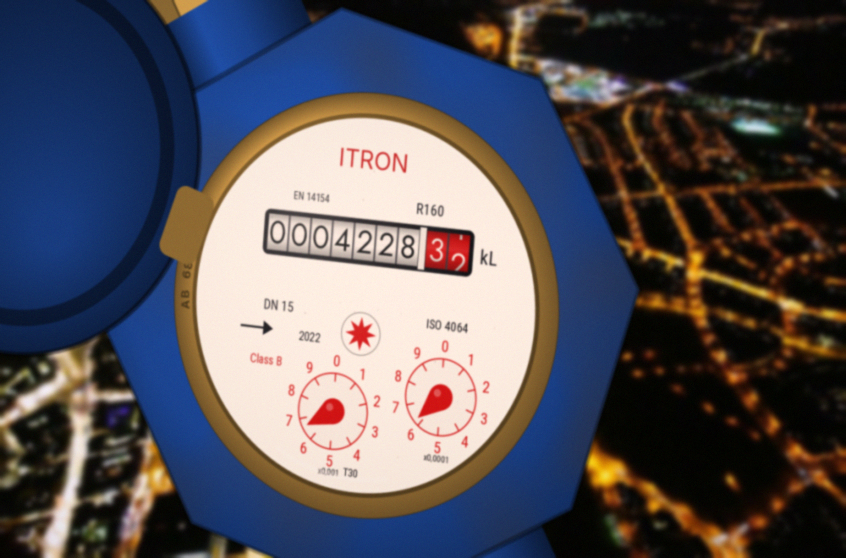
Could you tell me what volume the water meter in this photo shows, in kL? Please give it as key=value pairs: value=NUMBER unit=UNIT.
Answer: value=4228.3166 unit=kL
